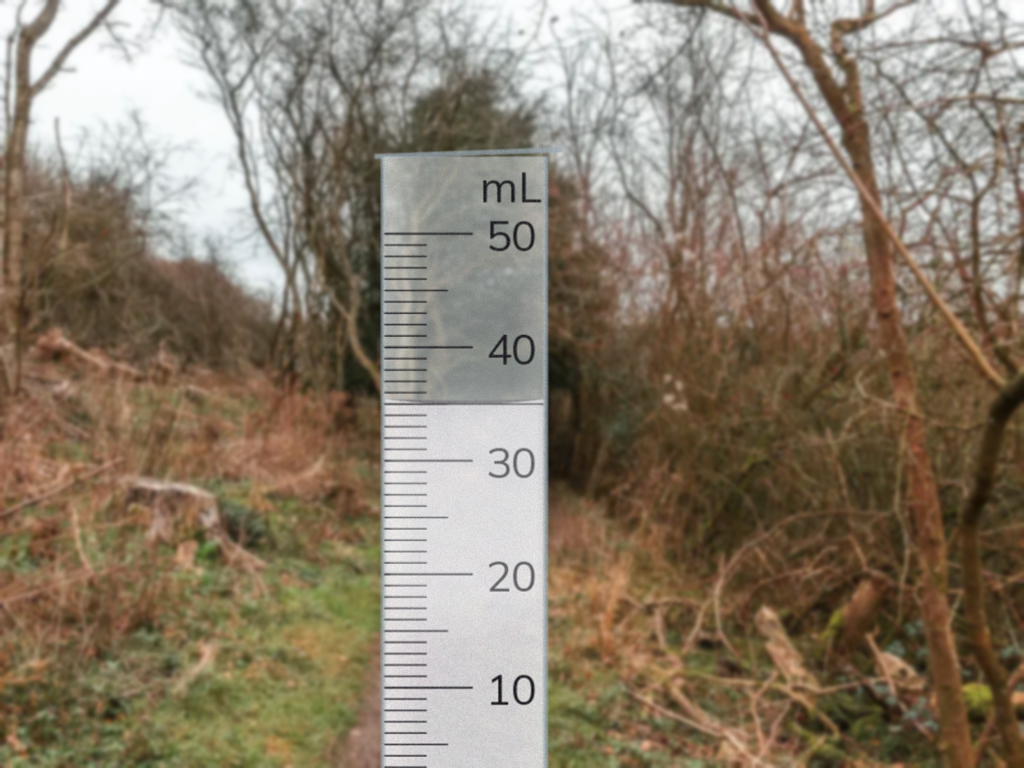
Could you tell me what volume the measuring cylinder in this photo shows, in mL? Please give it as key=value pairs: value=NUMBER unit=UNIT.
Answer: value=35 unit=mL
